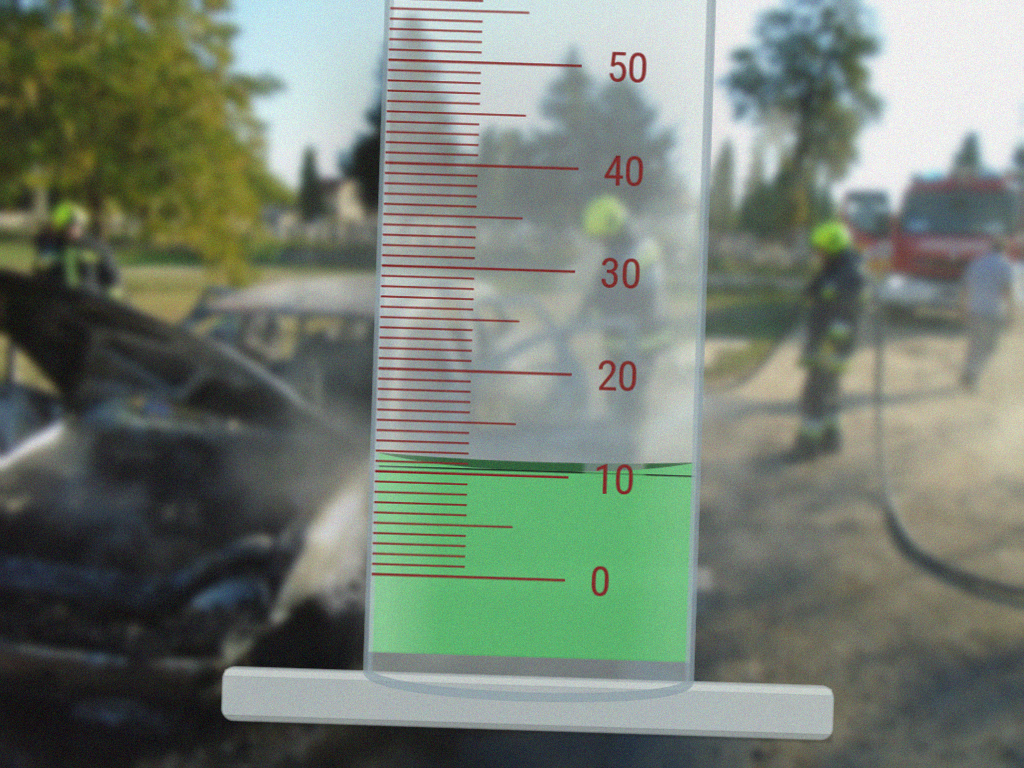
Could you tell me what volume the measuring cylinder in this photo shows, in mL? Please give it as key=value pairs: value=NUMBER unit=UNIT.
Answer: value=10.5 unit=mL
